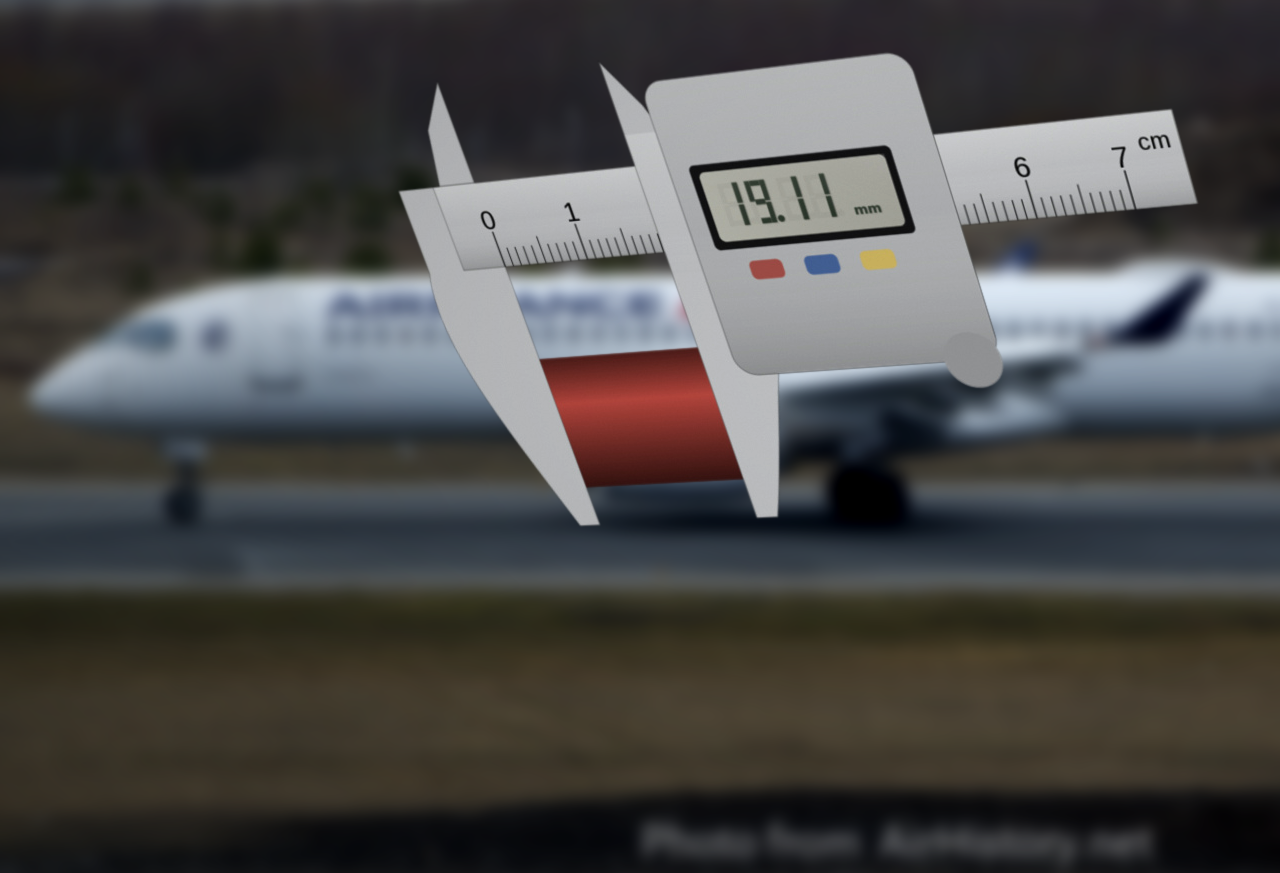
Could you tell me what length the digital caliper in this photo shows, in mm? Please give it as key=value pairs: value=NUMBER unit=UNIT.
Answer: value=19.11 unit=mm
